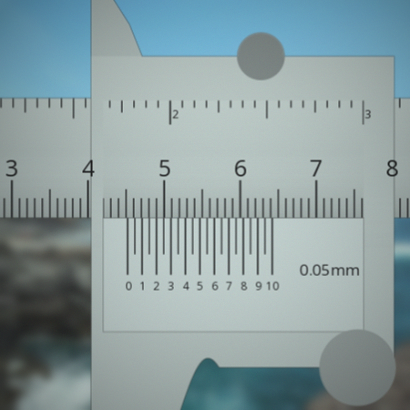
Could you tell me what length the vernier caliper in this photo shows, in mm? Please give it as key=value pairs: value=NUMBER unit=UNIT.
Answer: value=45.2 unit=mm
